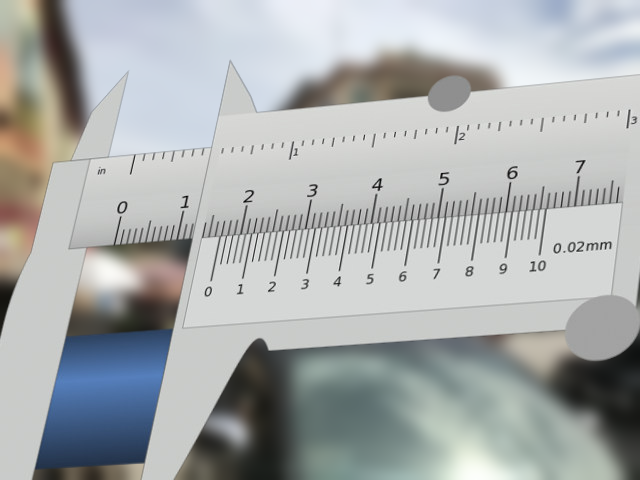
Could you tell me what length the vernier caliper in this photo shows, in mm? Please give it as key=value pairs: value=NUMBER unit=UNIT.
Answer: value=16.8 unit=mm
